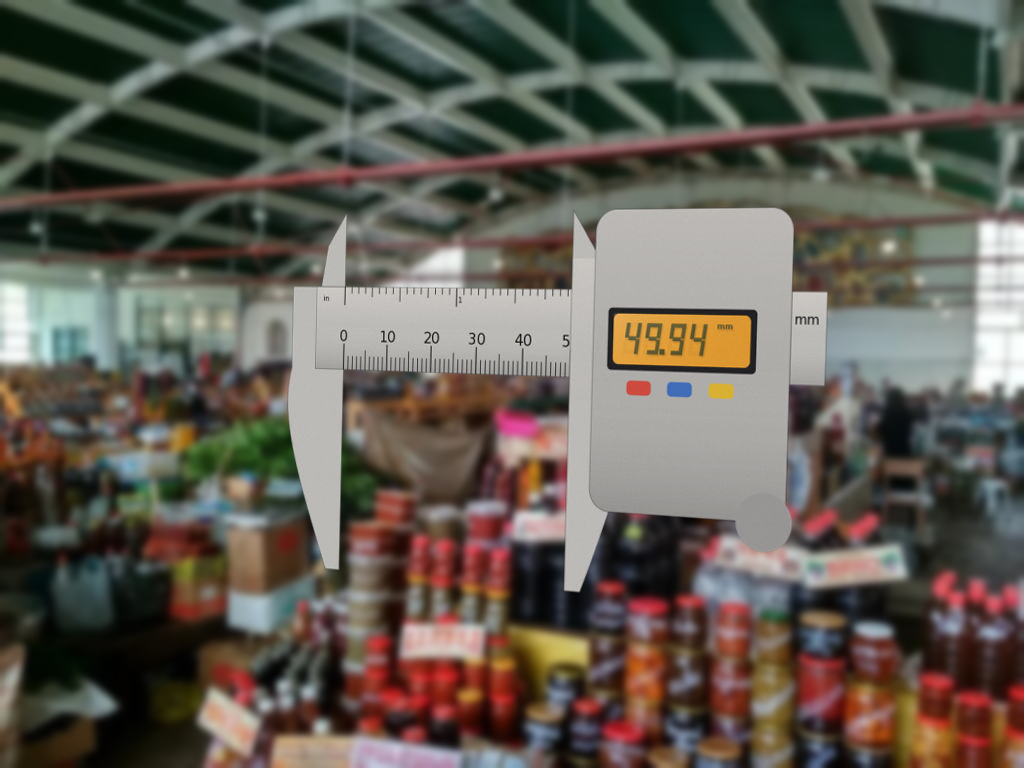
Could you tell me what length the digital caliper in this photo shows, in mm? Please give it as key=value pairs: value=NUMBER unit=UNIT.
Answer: value=49.94 unit=mm
